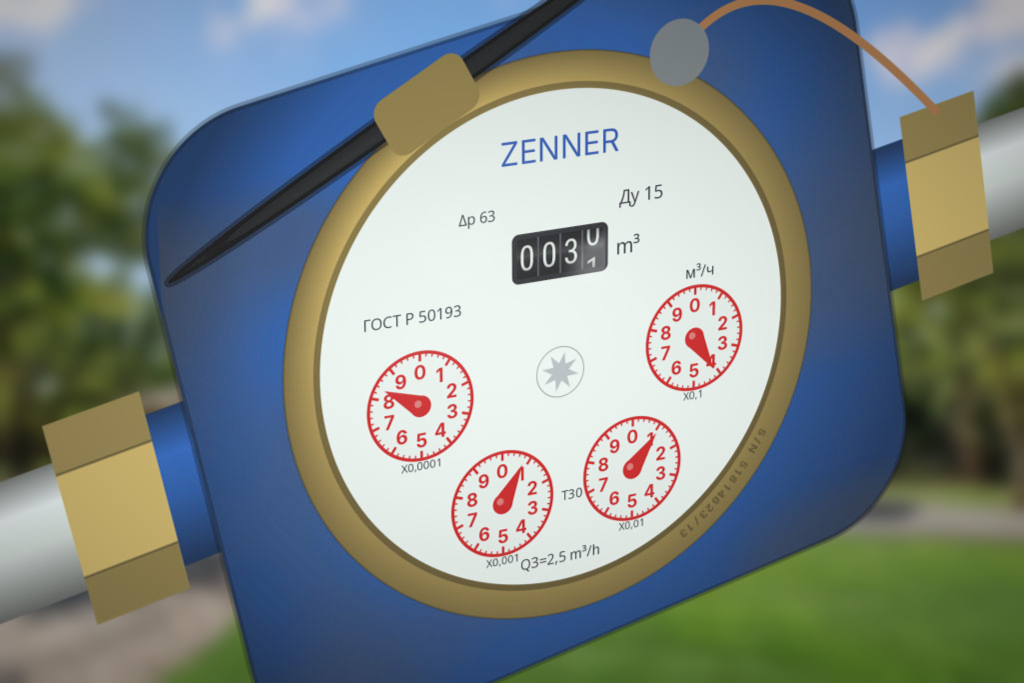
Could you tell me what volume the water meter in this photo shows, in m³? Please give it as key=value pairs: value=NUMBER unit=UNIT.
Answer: value=30.4108 unit=m³
